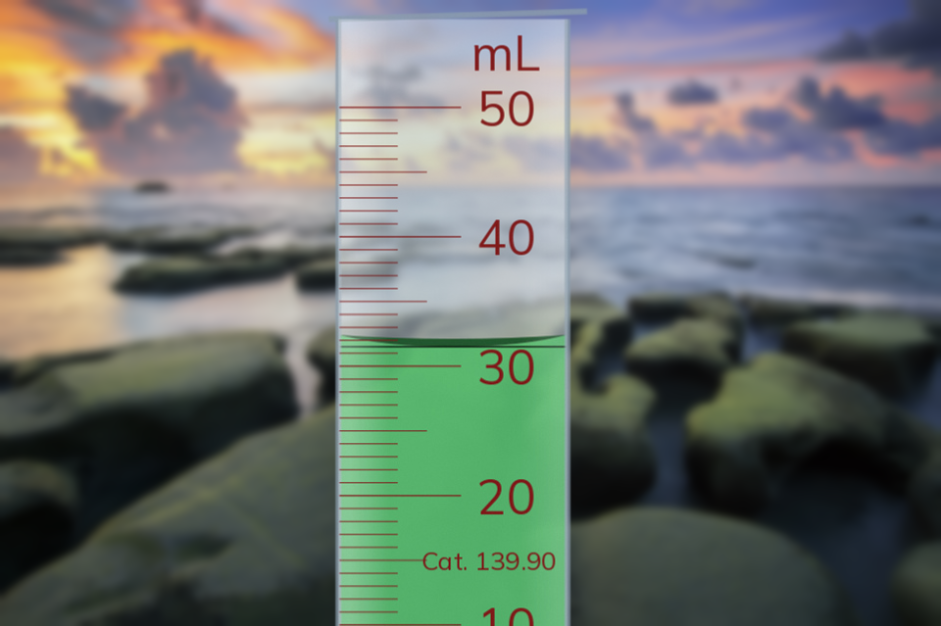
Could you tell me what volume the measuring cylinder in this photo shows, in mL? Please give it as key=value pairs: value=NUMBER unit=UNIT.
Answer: value=31.5 unit=mL
